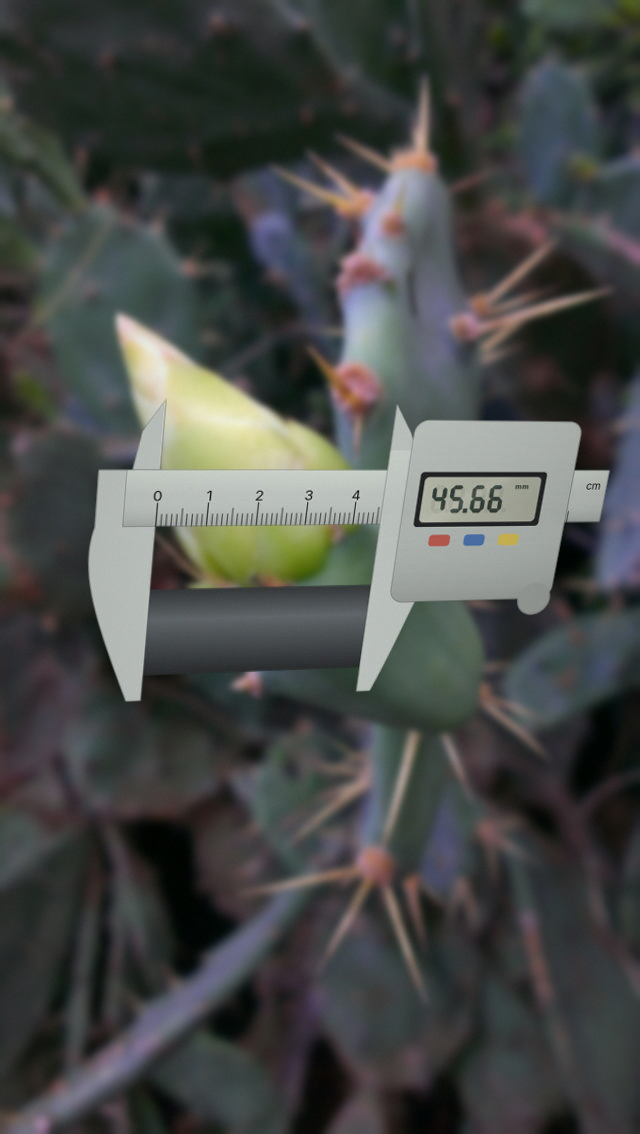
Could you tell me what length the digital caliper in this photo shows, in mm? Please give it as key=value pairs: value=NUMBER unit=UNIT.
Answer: value=45.66 unit=mm
